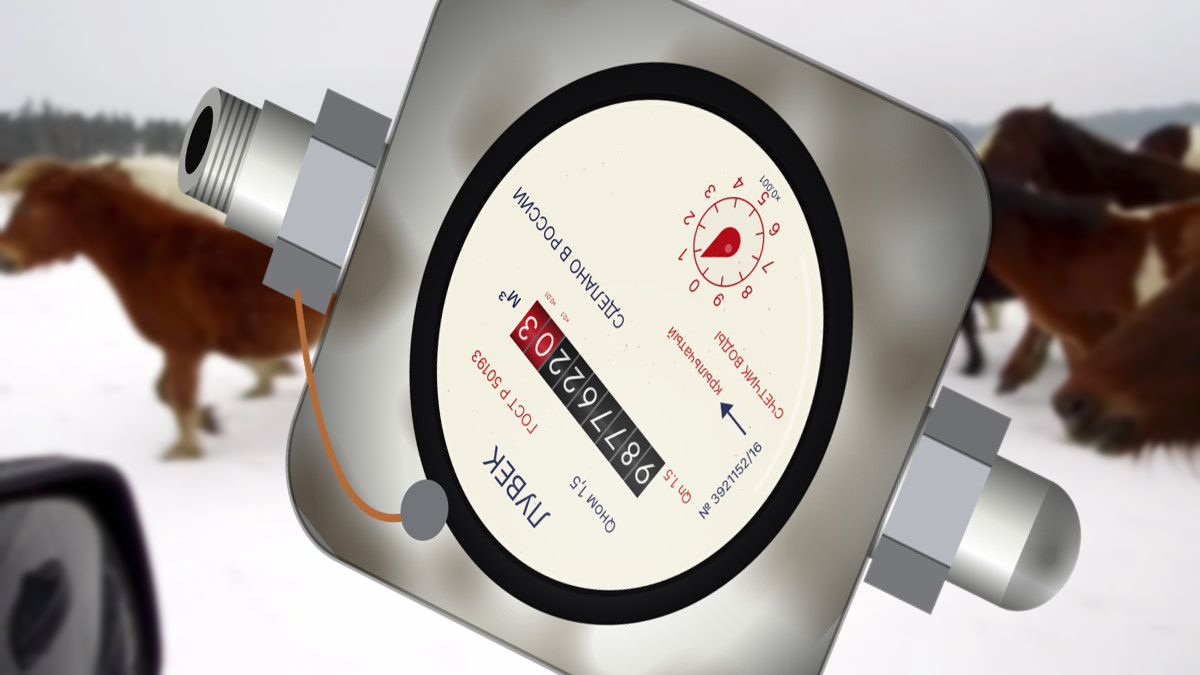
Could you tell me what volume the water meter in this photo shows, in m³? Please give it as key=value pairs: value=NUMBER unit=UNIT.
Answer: value=9877622.030 unit=m³
